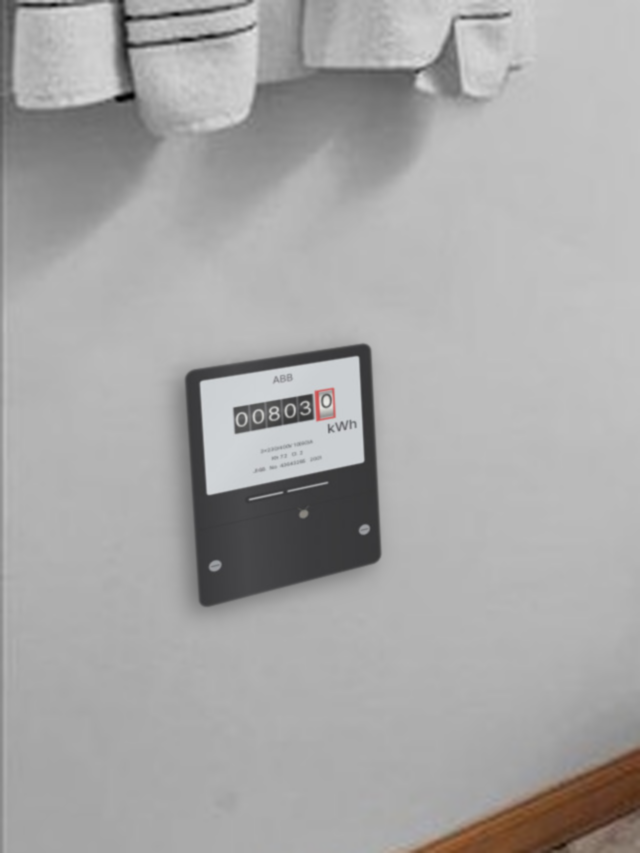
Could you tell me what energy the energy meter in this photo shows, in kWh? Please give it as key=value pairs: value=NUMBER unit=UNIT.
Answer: value=803.0 unit=kWh
